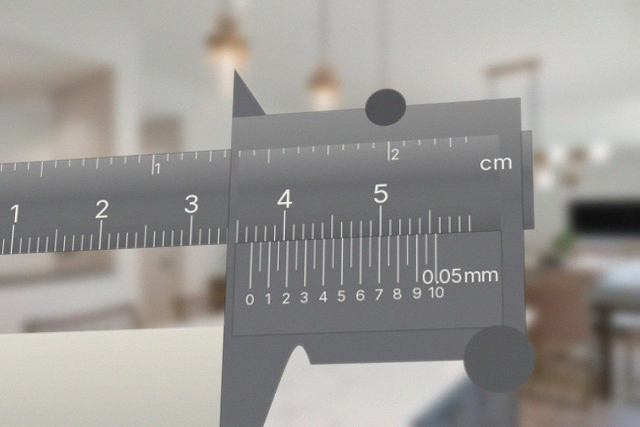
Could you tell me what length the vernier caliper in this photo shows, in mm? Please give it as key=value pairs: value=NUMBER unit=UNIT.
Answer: value=36.6 unit=mm
